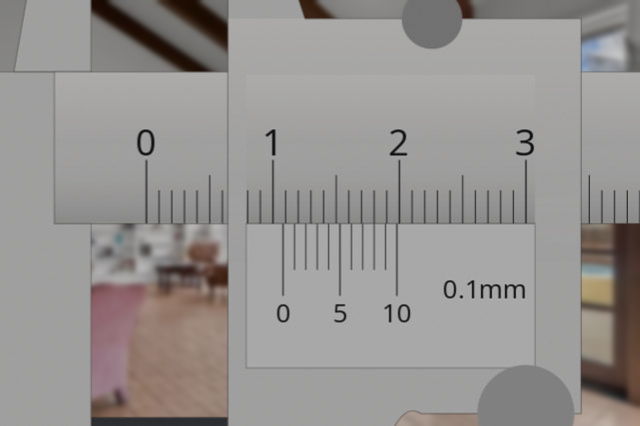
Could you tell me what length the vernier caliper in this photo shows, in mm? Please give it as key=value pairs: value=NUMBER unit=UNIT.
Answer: value=10.8 unit=mm
